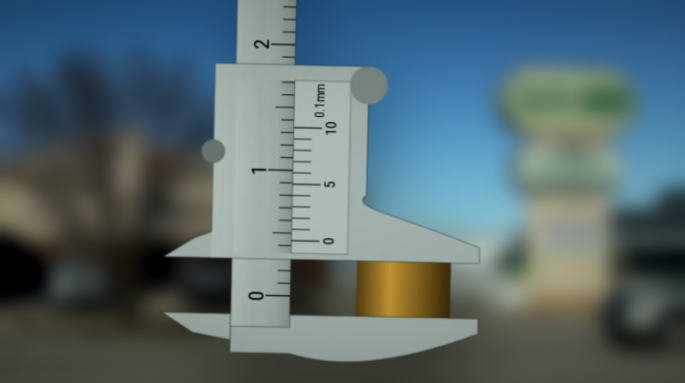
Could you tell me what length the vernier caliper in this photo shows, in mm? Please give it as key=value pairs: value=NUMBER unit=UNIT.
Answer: value=4.4 unit=mm
